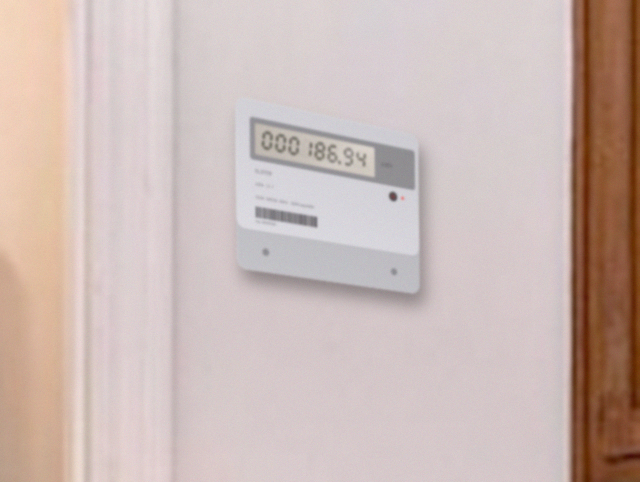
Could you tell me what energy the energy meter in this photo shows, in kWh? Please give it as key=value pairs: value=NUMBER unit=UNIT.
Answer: value=186.94 unit=kWh
